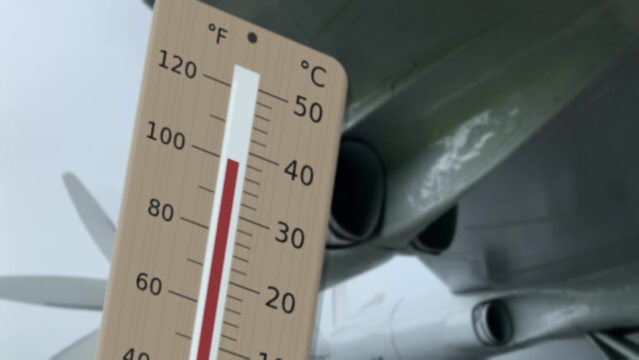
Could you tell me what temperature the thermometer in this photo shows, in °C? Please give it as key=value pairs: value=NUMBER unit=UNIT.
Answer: value=38 unit=°C
